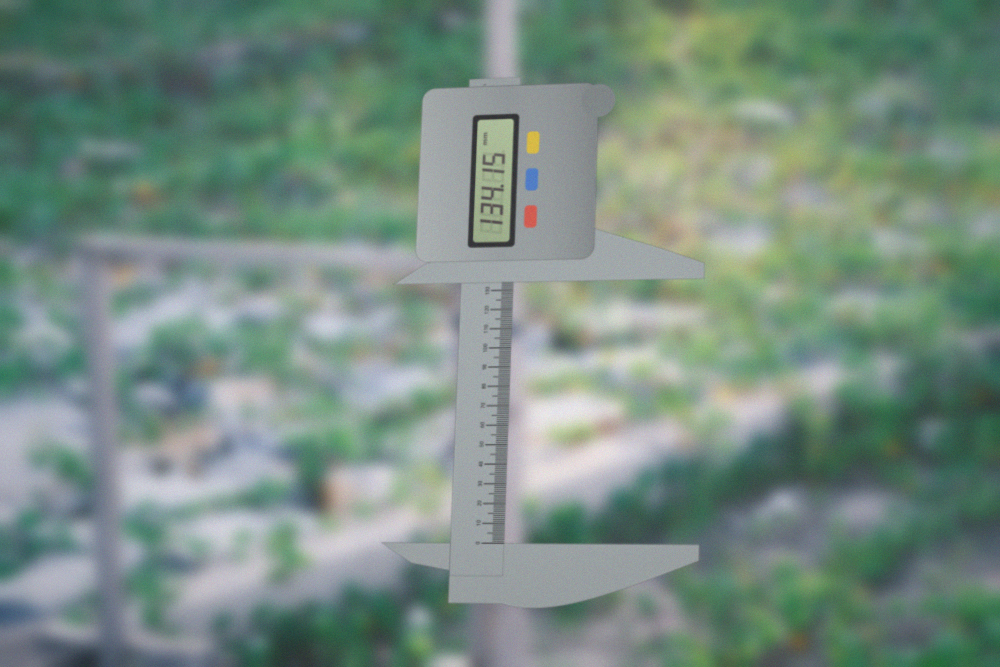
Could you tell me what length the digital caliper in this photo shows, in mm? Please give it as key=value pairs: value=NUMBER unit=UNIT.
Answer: value=134.15 unit=mm
